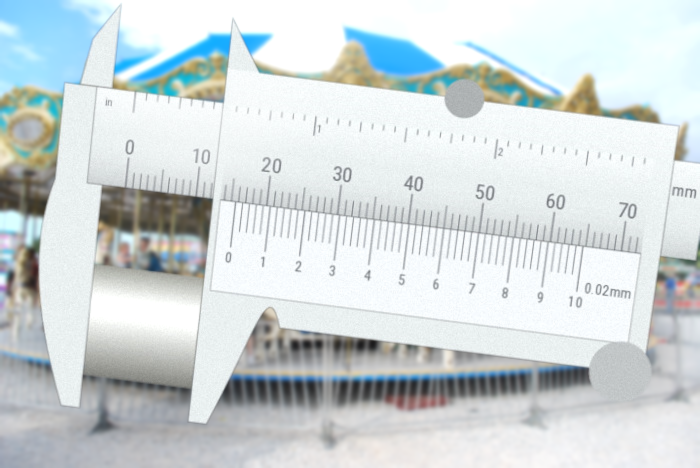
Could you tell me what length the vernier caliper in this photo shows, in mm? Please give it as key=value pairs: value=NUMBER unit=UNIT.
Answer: value=15.6 unit=mm
